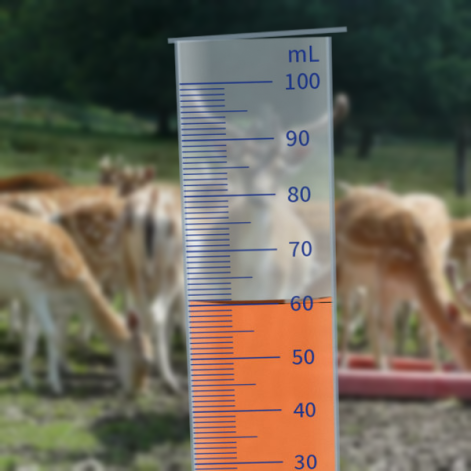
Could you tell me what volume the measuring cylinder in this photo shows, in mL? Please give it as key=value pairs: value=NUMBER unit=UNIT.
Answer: value=60 unit=mL
